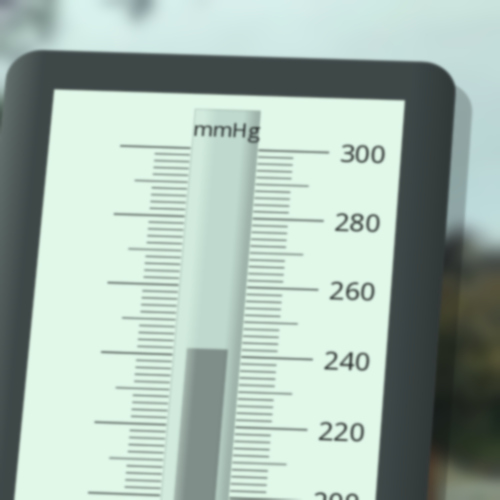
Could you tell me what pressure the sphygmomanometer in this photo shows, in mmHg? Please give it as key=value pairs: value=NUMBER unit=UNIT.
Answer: value=242 unit=mmHg
